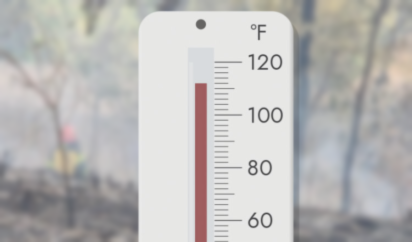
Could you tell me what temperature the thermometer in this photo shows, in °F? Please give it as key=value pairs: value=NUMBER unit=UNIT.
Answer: value=112 unit=°F
